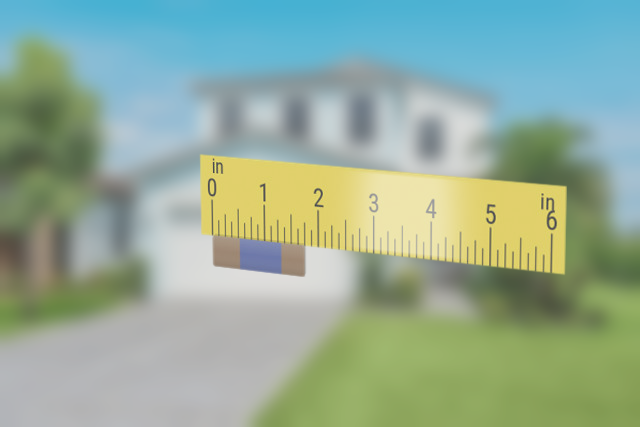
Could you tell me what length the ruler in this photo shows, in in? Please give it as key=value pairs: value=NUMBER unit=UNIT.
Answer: value=1.75 unit=in
